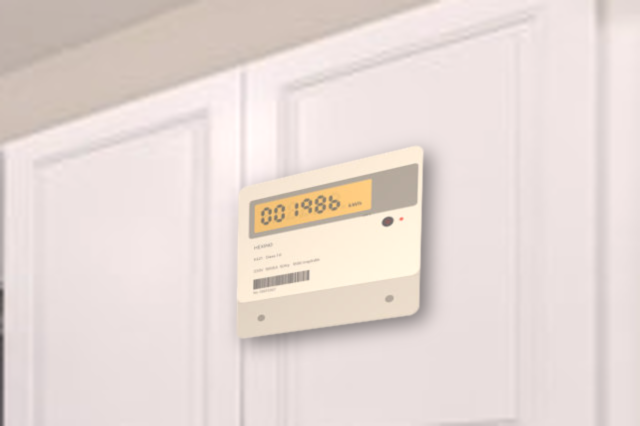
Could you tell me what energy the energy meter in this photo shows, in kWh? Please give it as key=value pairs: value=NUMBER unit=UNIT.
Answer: value=1986 unit=kWh
